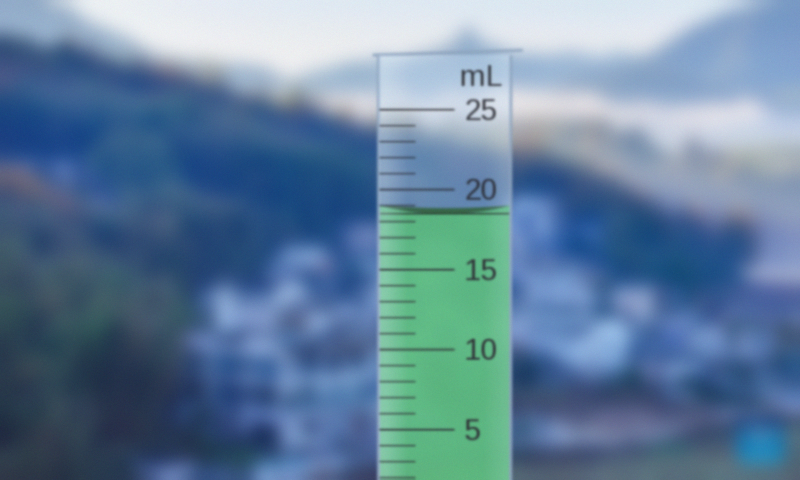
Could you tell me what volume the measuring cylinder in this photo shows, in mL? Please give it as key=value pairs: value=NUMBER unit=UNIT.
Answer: value=18.5 unit=mL
